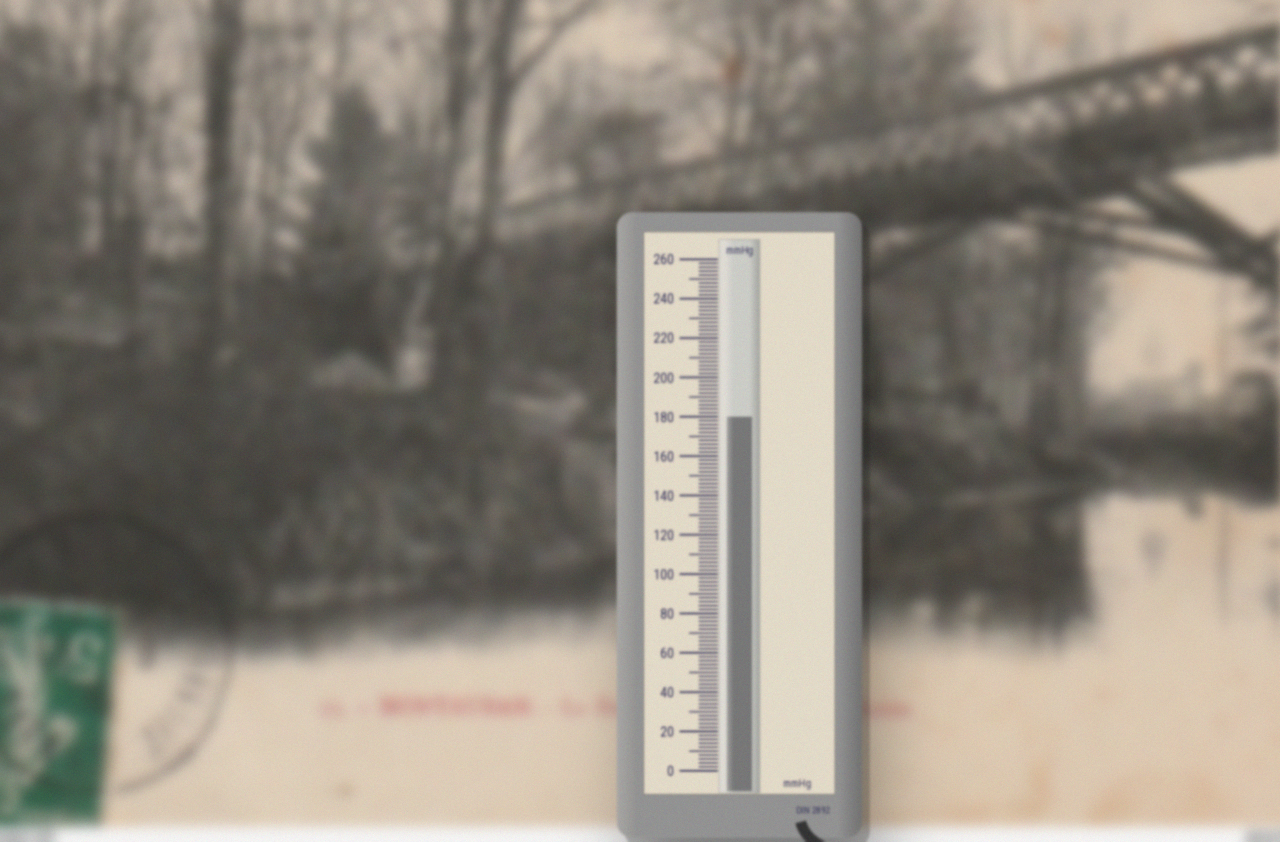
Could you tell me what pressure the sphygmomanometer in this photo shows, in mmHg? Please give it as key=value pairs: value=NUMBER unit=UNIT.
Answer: value=180 unit=mmHg
